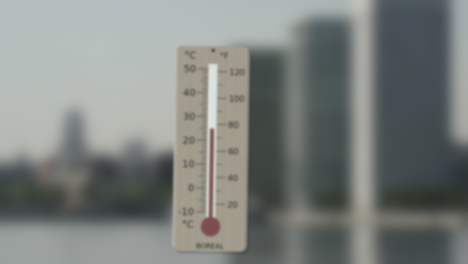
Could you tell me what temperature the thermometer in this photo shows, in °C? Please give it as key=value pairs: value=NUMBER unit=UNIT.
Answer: value=25 unit=°C
